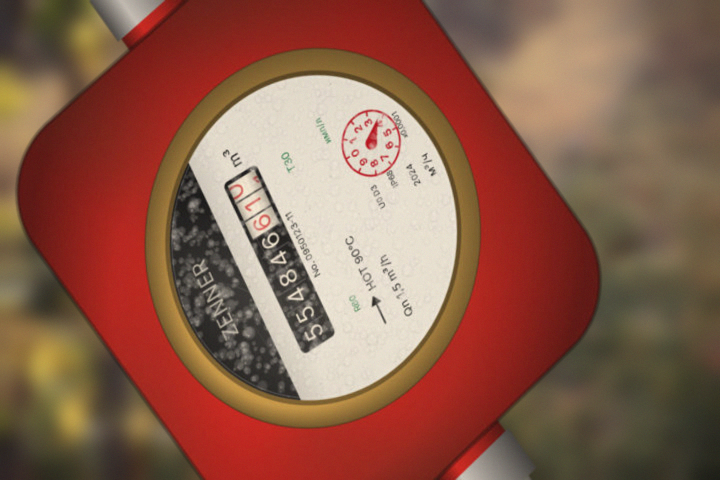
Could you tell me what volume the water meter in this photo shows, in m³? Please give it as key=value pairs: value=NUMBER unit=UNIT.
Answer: value=554846.6103 unit=m³
